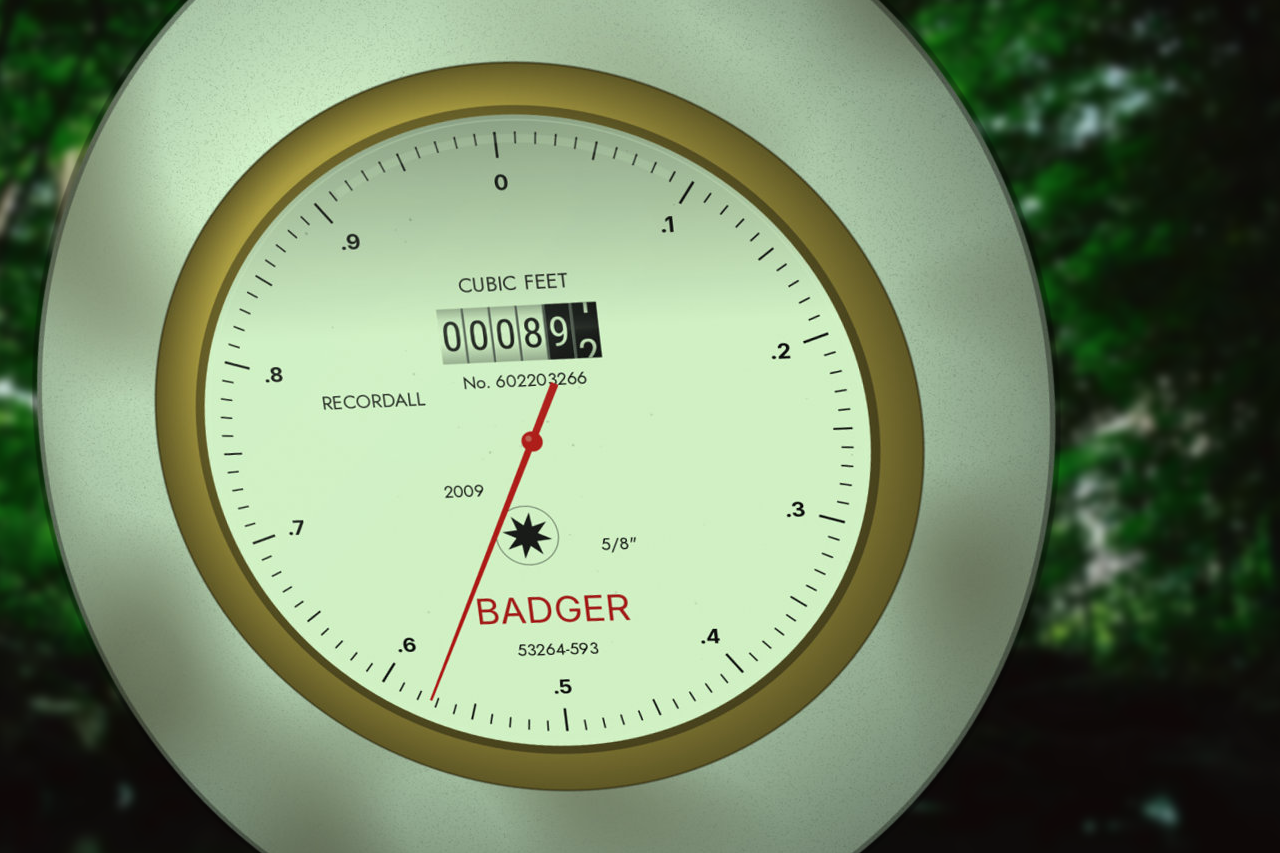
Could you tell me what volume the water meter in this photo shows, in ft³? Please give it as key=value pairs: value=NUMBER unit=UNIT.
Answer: value=891.57 unit=ft³
